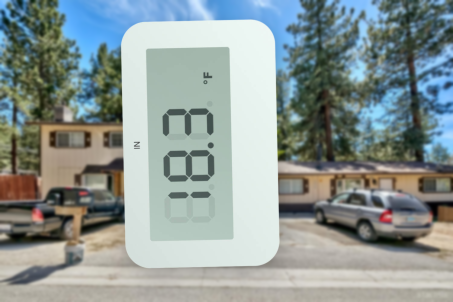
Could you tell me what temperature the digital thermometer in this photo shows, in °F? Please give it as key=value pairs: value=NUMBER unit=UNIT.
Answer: value=18.3 unit=°F
